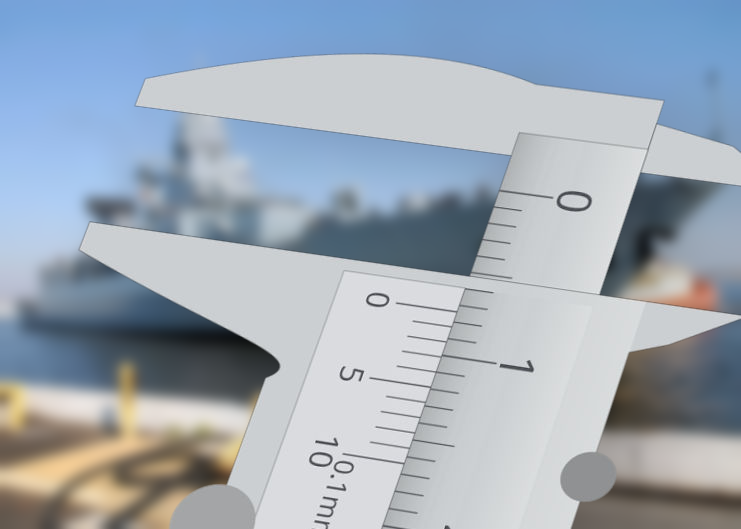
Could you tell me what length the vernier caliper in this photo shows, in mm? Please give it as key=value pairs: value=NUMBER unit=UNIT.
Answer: value=7.4 unit=mm
